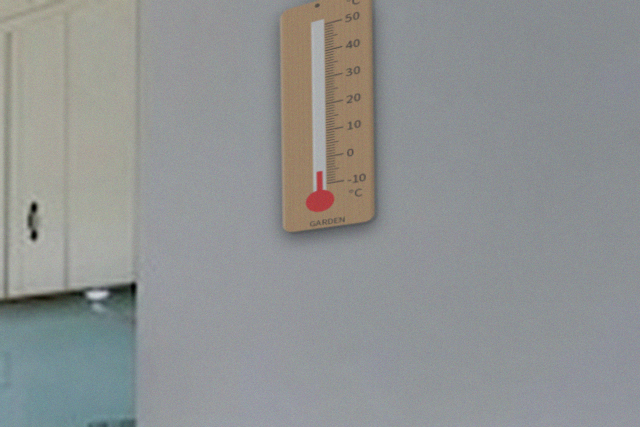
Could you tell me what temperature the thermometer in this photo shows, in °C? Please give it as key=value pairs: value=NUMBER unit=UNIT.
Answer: value=-5 unit=°C
